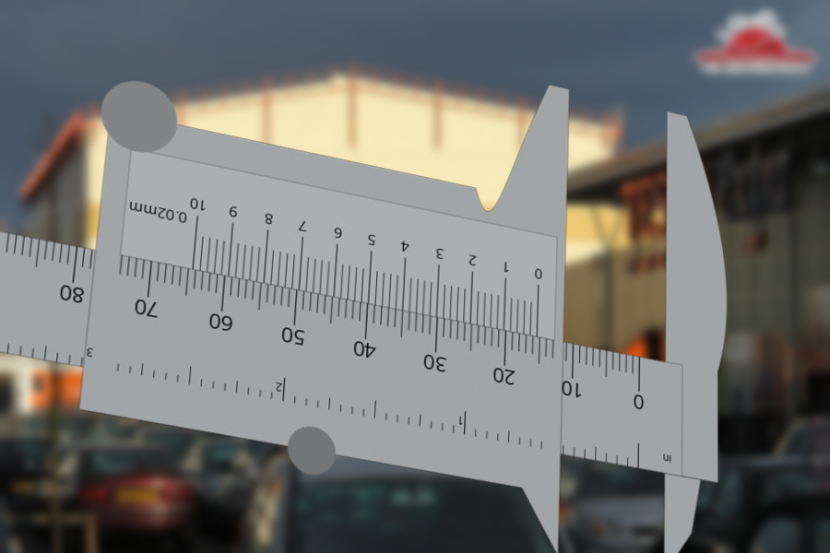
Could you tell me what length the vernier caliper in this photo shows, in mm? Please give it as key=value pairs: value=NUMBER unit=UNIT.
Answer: value=15.4 unit=mm
